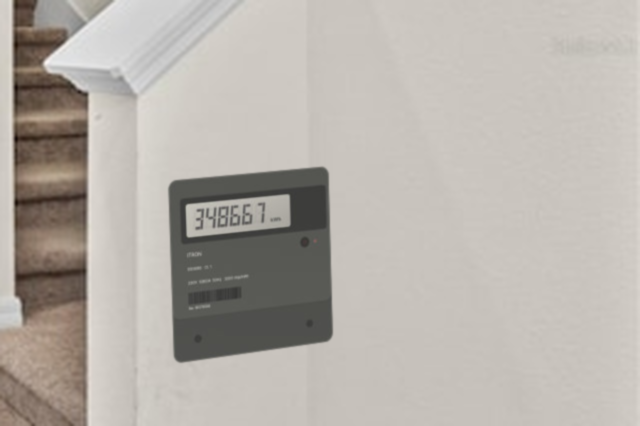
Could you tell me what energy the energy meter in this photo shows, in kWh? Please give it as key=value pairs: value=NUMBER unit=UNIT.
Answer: value=348667 unit=kWh
